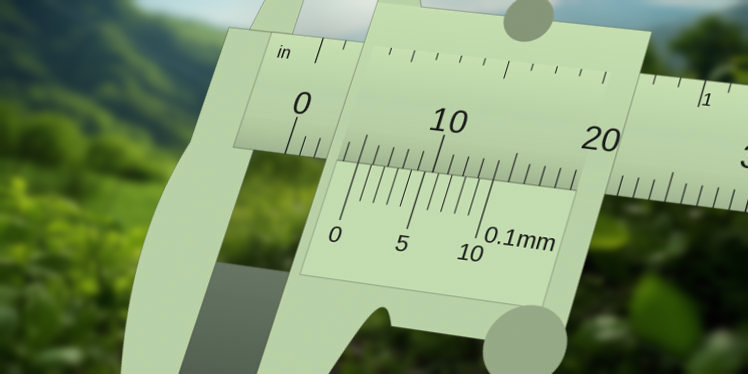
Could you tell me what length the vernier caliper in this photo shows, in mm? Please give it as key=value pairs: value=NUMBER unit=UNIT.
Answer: value=5.0 unit=mm
